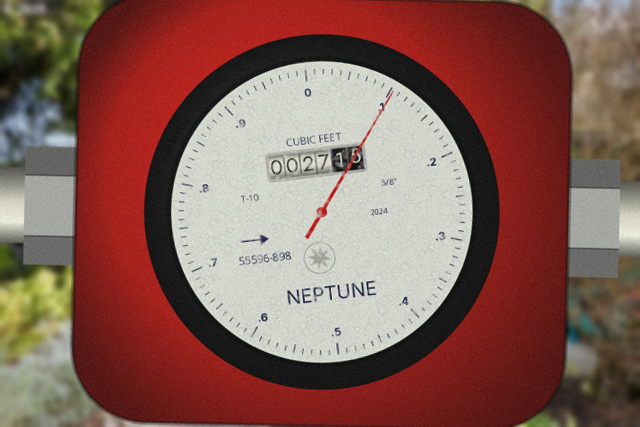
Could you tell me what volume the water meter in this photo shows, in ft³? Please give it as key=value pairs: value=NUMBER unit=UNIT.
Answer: value=2715.10 unit=ft³
